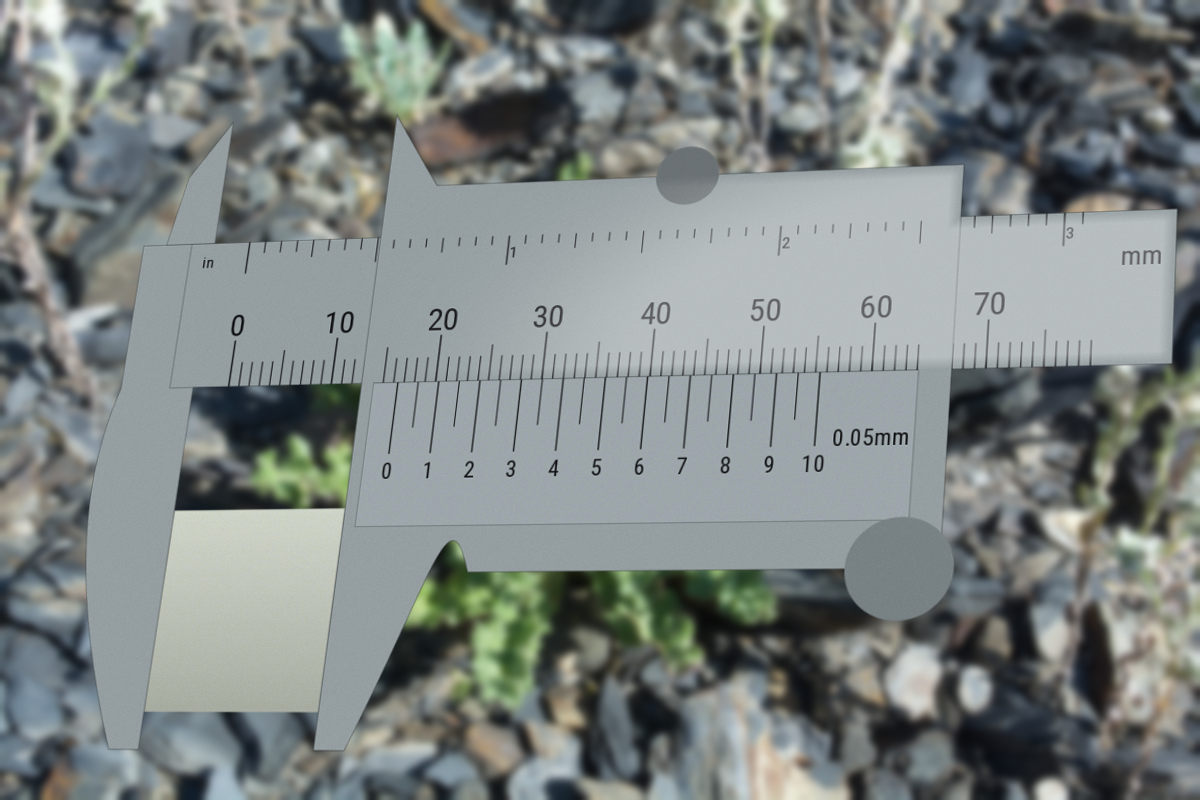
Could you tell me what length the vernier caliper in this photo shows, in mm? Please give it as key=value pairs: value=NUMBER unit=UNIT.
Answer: value=16.4 unit=mm
